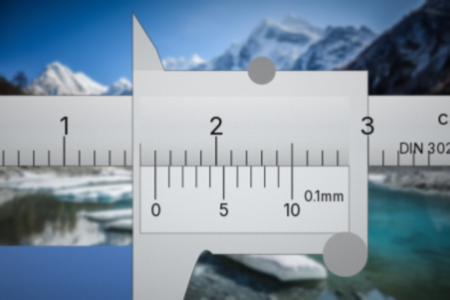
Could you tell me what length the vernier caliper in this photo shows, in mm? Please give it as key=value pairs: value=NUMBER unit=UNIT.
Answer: value=16.0 unit=mm
